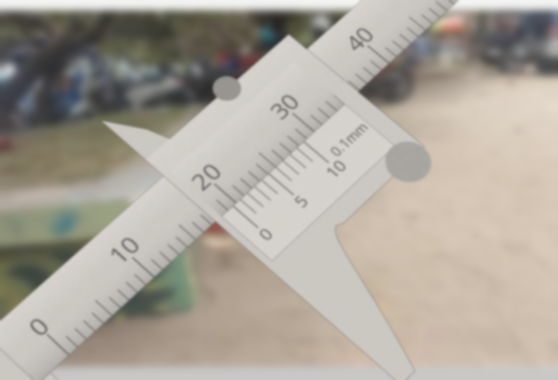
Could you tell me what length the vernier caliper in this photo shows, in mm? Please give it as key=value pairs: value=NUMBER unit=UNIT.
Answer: value=19.6 unit=mm
